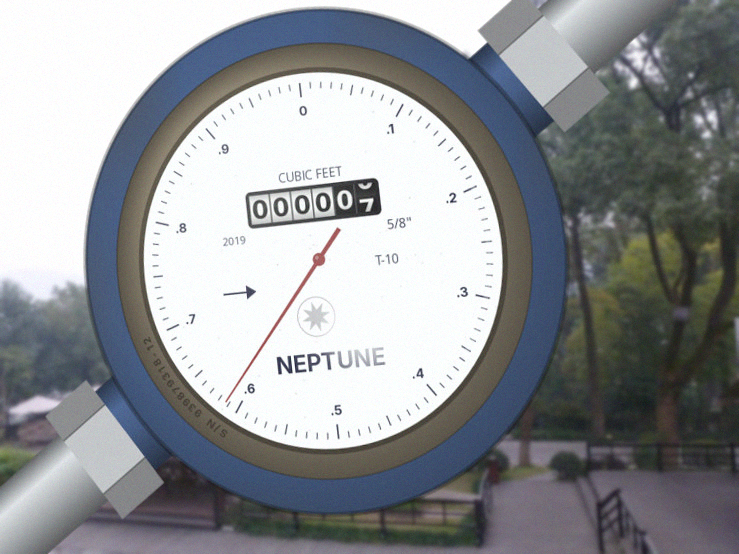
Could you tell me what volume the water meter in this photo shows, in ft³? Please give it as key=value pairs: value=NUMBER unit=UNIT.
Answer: value=6.61 unit=ft³
